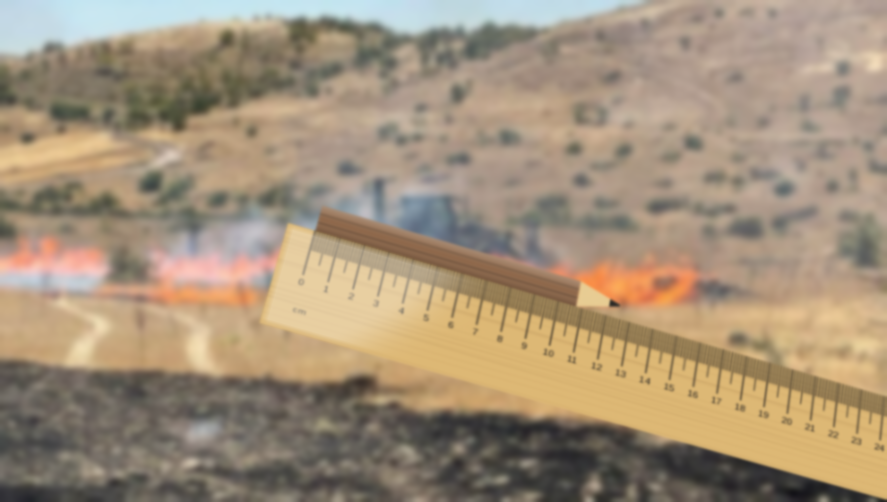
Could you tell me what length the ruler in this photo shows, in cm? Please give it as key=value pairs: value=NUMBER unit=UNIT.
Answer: value=12.5 unit=cm
